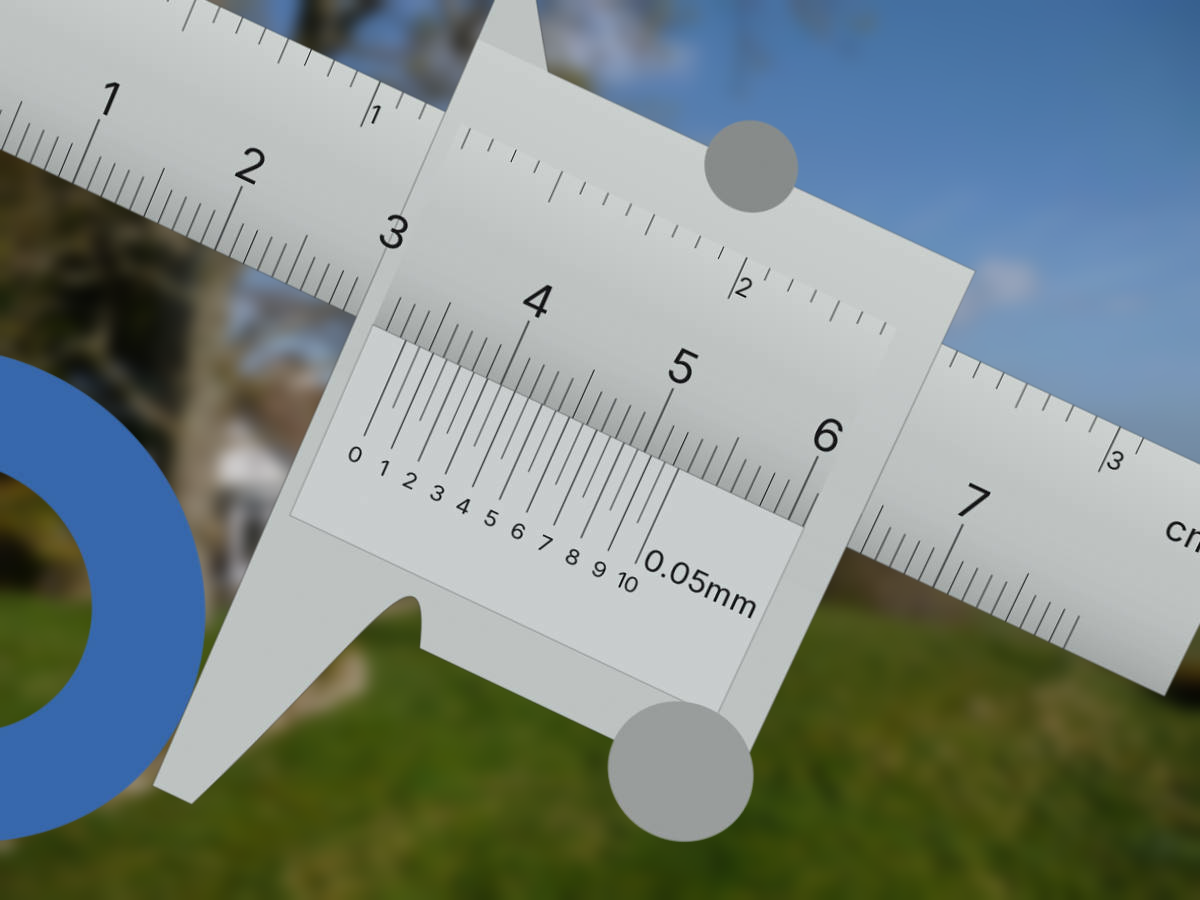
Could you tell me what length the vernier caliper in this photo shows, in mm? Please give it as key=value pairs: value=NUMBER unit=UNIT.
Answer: value=33.4 unit=mm
